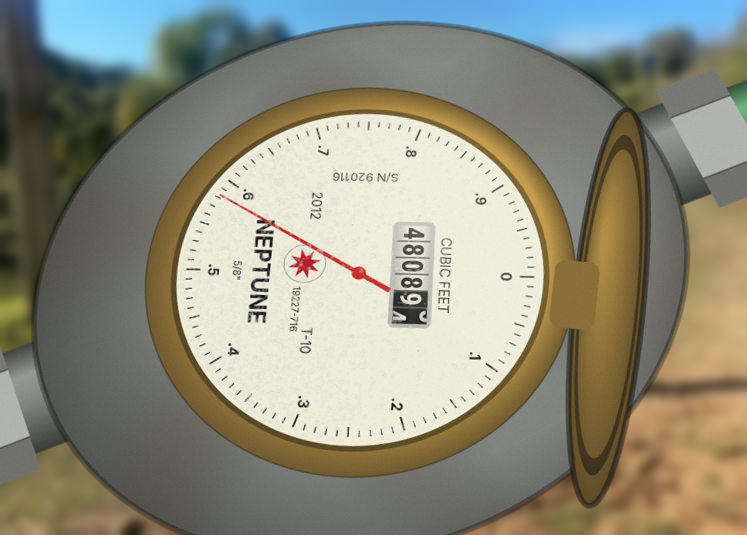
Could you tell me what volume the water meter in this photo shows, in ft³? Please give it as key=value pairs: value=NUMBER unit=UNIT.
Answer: value=480893.58 unit=ft³
